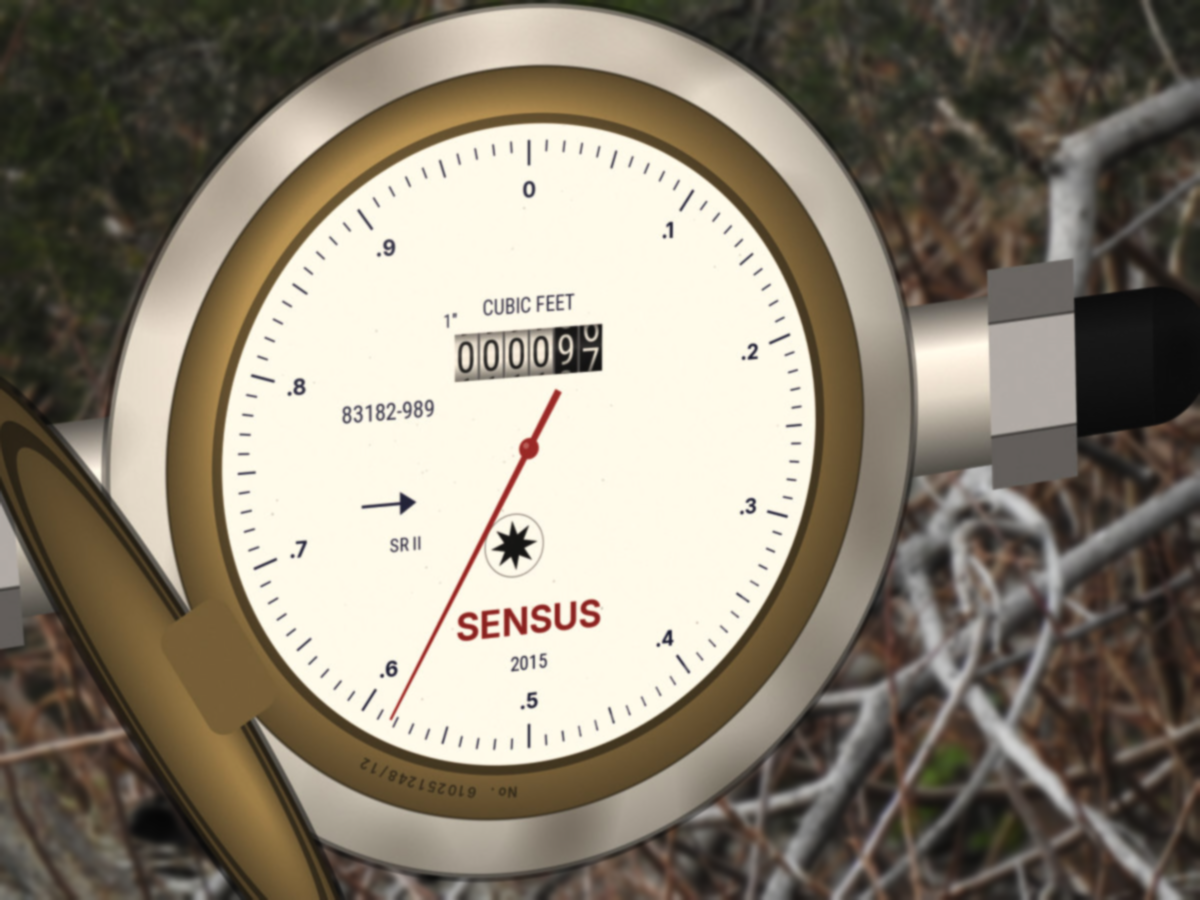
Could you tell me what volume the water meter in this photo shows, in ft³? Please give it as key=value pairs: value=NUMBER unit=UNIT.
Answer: value=96.58 unit=ft³
